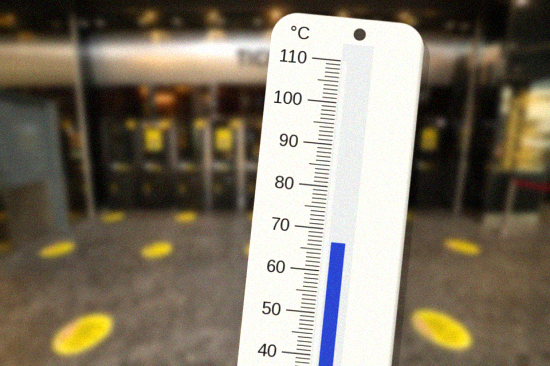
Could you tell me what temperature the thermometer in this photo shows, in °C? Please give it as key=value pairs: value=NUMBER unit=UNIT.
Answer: value=67 unit=°C
